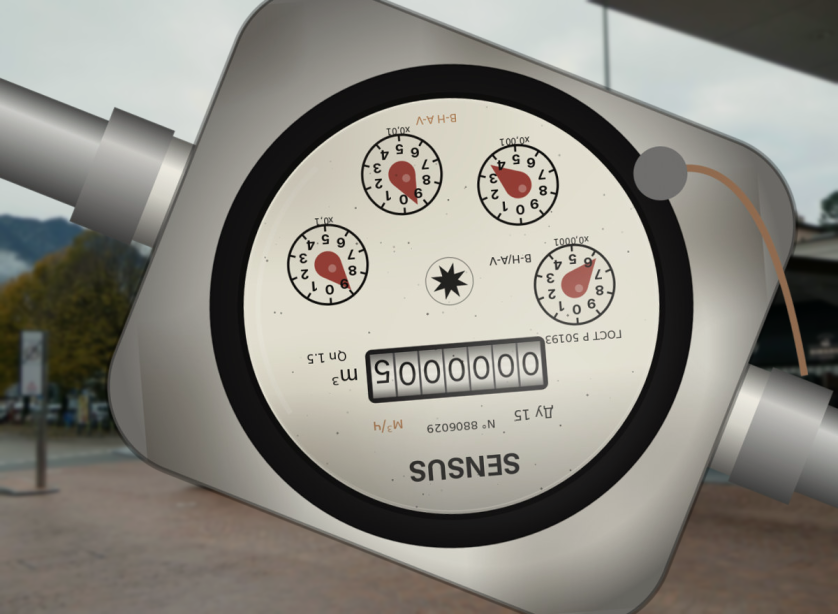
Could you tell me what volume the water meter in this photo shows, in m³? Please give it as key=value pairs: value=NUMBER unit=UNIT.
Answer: value=4.8936 unit=m³
